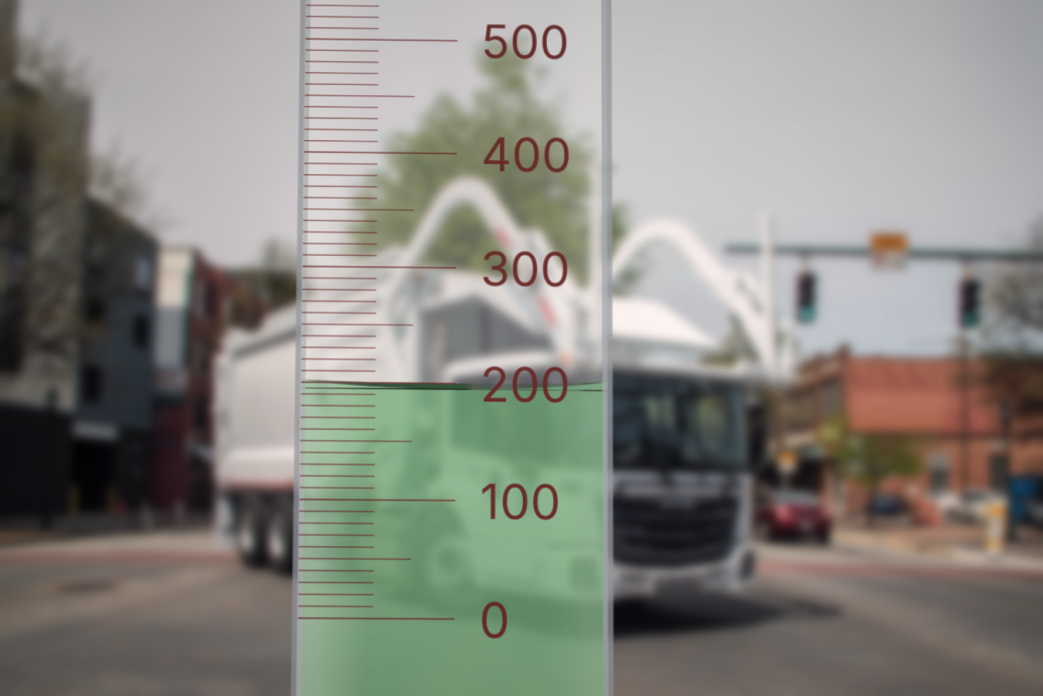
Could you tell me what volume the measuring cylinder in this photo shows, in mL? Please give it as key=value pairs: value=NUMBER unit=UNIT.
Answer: value=195 unit=mL
